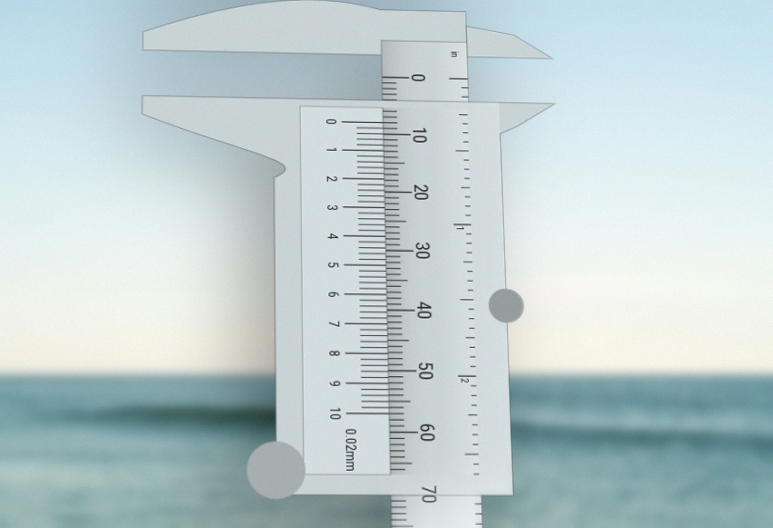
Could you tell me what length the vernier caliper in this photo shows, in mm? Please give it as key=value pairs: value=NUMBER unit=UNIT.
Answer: value=8.0 unit=mm
